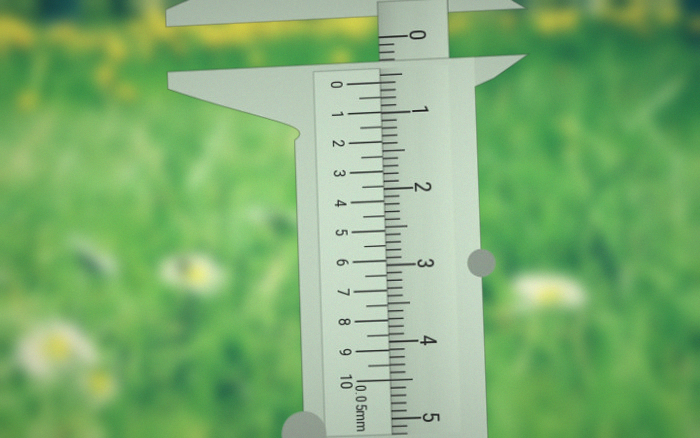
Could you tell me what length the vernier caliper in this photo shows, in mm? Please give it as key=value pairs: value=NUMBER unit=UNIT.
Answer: value=6.0 unit=mm
